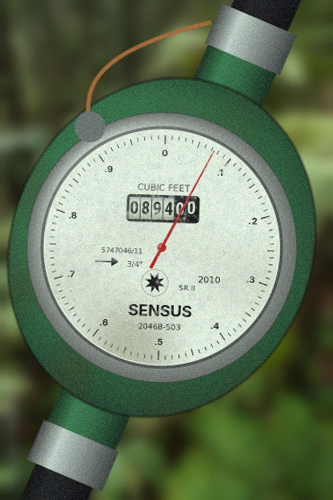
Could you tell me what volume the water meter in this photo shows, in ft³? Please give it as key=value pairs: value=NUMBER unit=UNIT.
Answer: value=89400.07 unit=ft³
